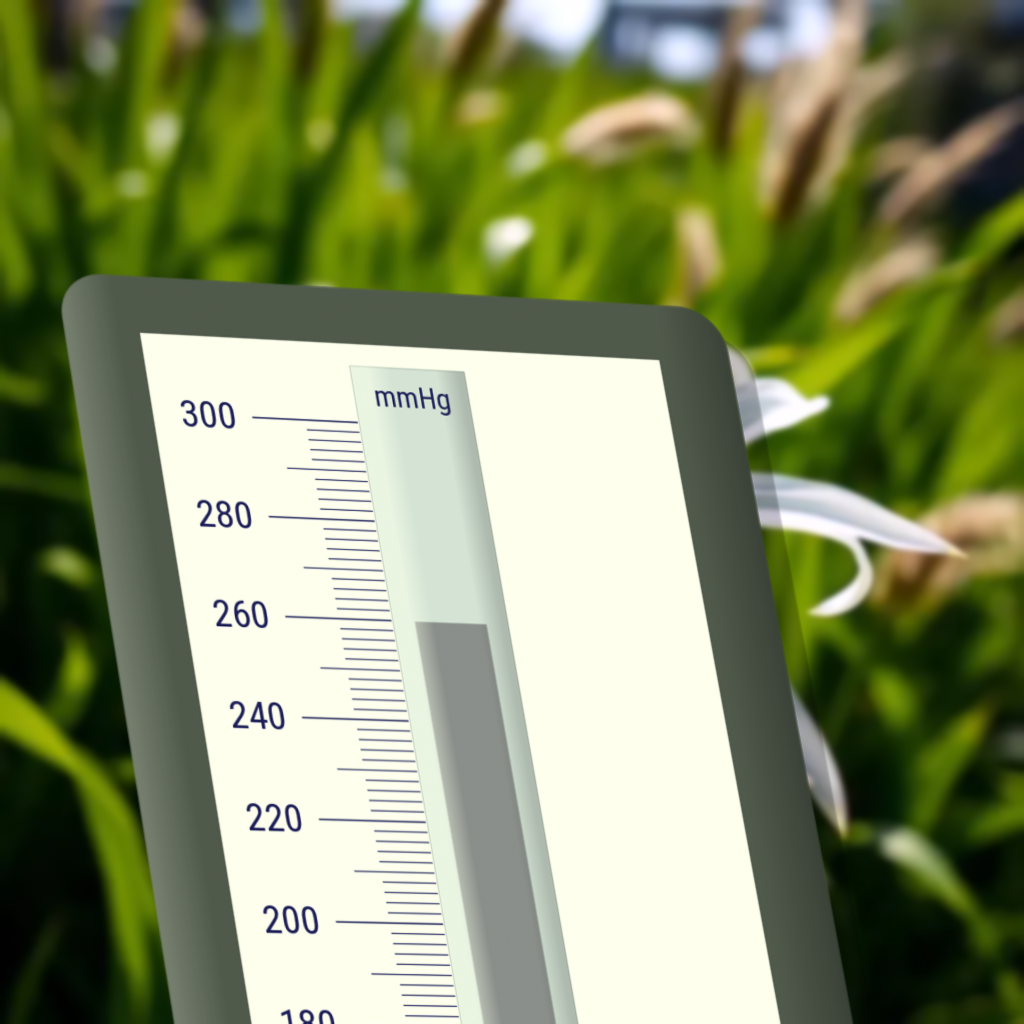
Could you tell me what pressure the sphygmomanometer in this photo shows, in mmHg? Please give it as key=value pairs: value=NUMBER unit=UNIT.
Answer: value=260 unit=mmHg
